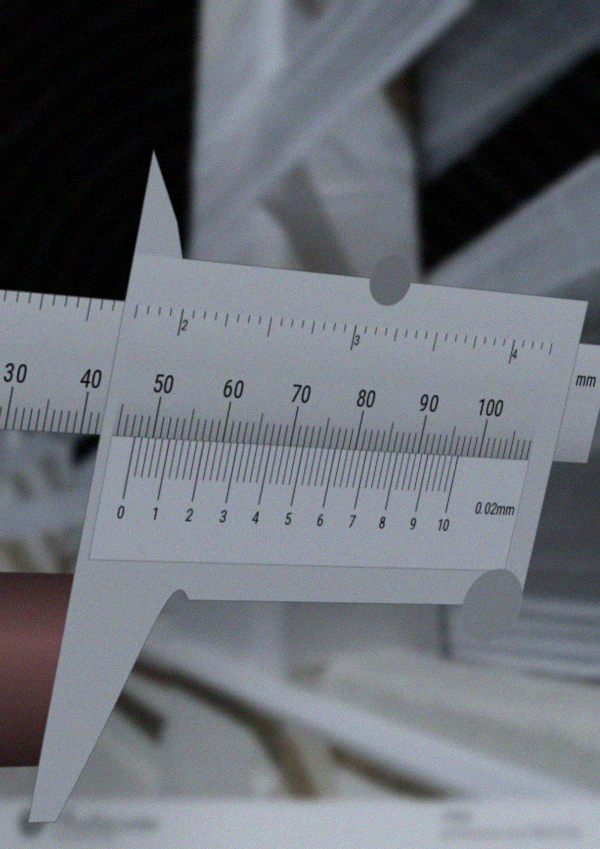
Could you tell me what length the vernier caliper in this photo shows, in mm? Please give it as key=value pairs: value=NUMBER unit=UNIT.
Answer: value=47.5 unit=mm
